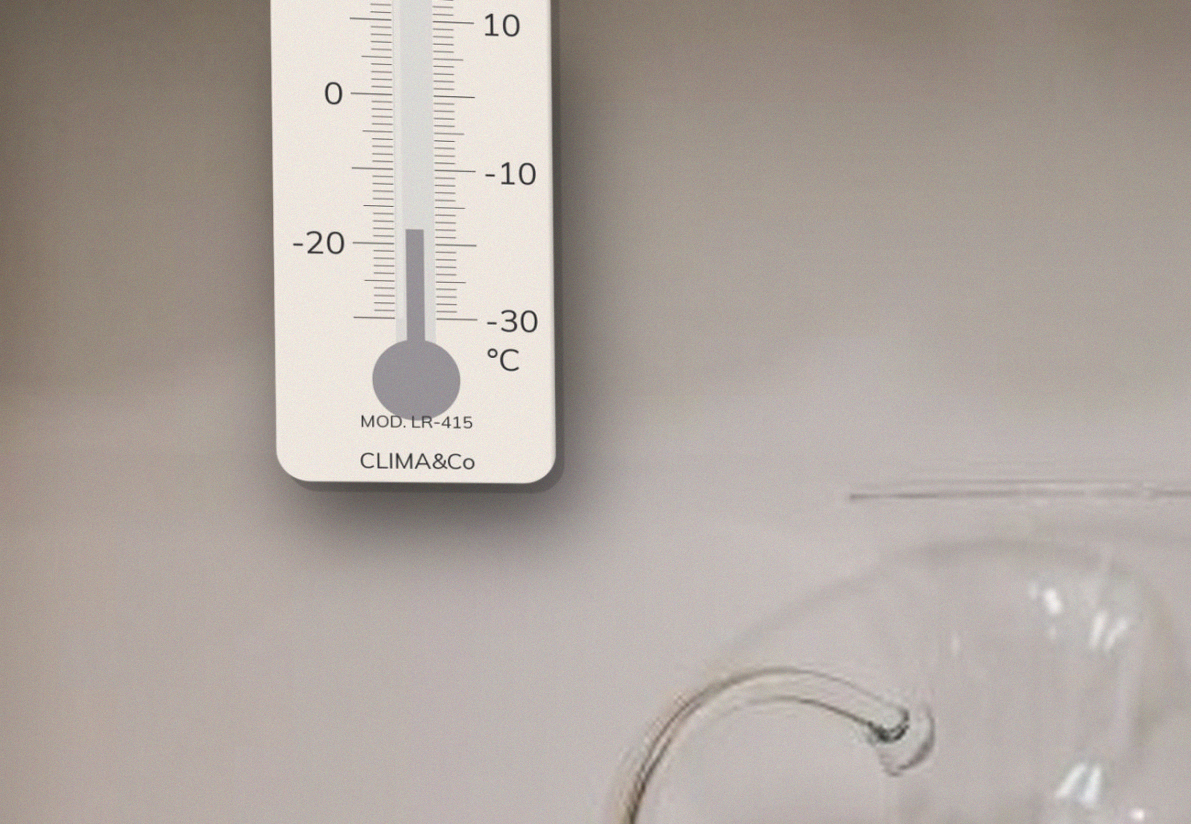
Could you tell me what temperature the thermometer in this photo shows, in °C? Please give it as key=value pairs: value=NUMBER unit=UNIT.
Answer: value=-18 unit=°C
